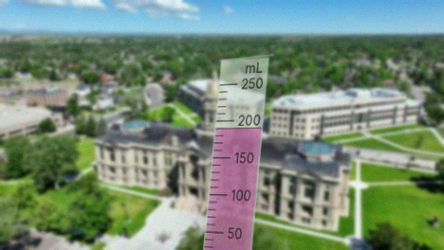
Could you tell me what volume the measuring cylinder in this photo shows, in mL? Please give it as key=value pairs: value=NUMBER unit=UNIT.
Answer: value=190 unit=mL
